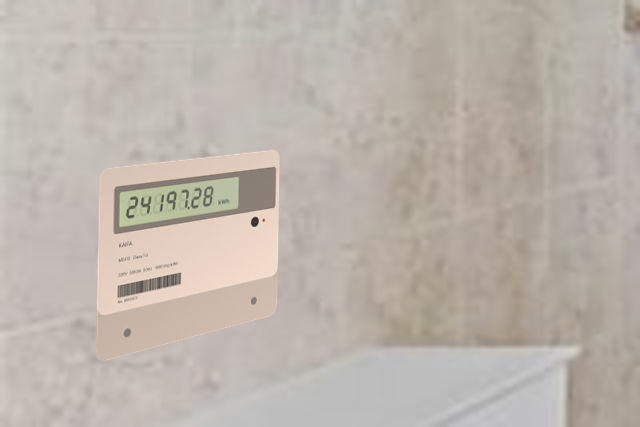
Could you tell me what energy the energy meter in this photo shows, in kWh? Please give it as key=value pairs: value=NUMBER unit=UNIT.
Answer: value=24197.28 unit=kWh
